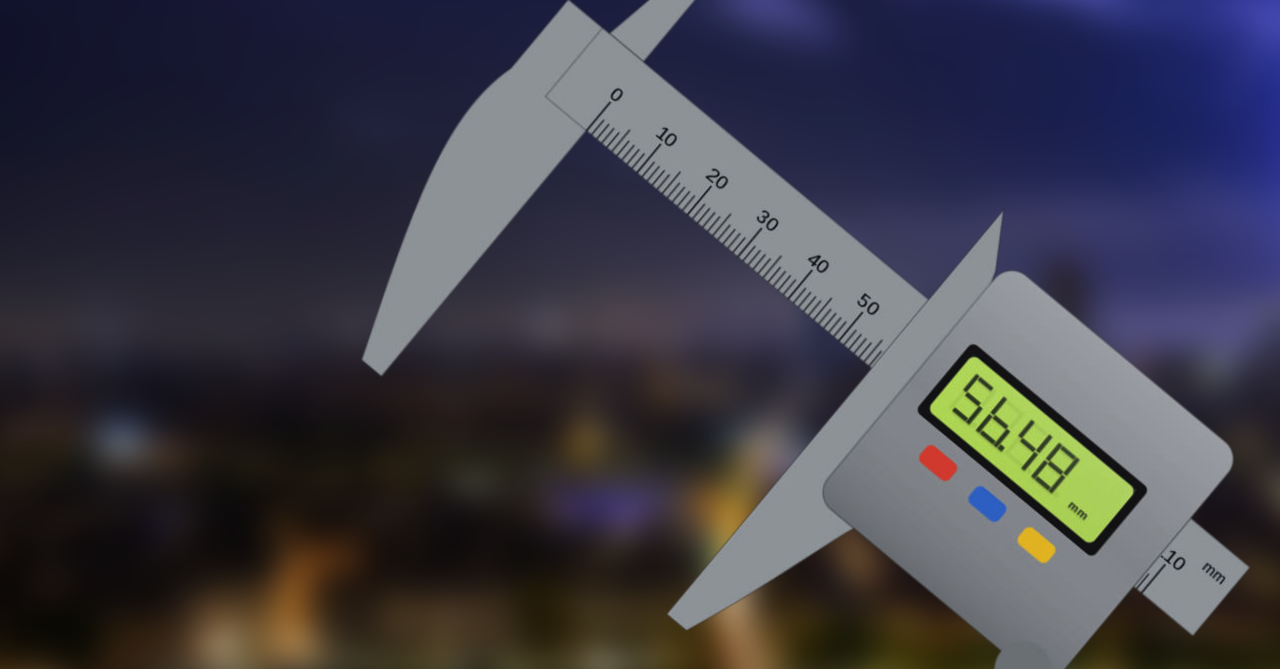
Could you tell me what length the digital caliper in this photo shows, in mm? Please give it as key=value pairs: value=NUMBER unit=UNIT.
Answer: value=56.48 unit=mm
